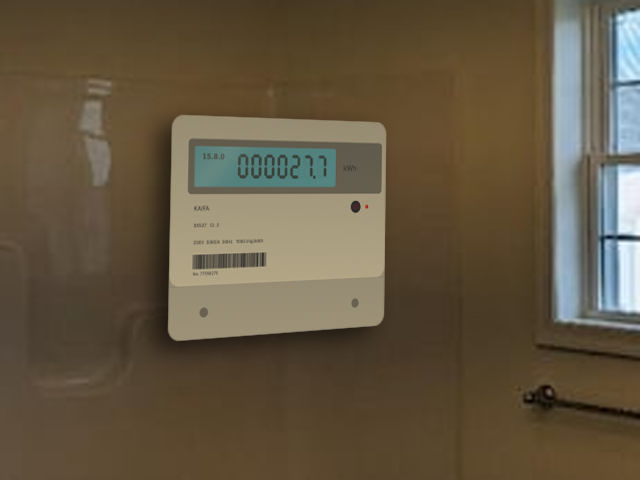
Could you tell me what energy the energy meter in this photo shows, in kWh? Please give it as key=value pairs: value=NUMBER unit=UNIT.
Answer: value=27.7 unit=kWh
